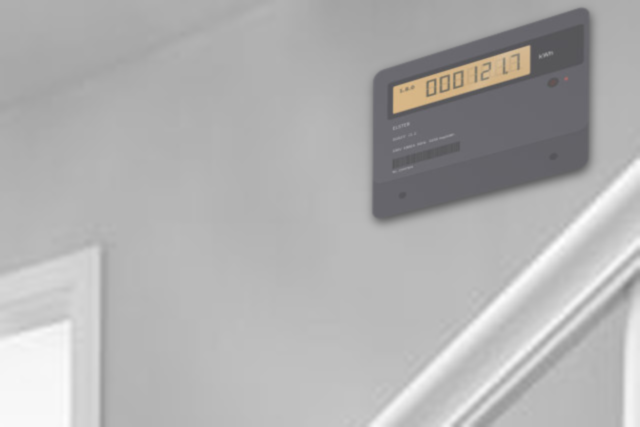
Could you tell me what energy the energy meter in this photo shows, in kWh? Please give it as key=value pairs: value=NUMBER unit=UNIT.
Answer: value=121.7 unit=kWh
